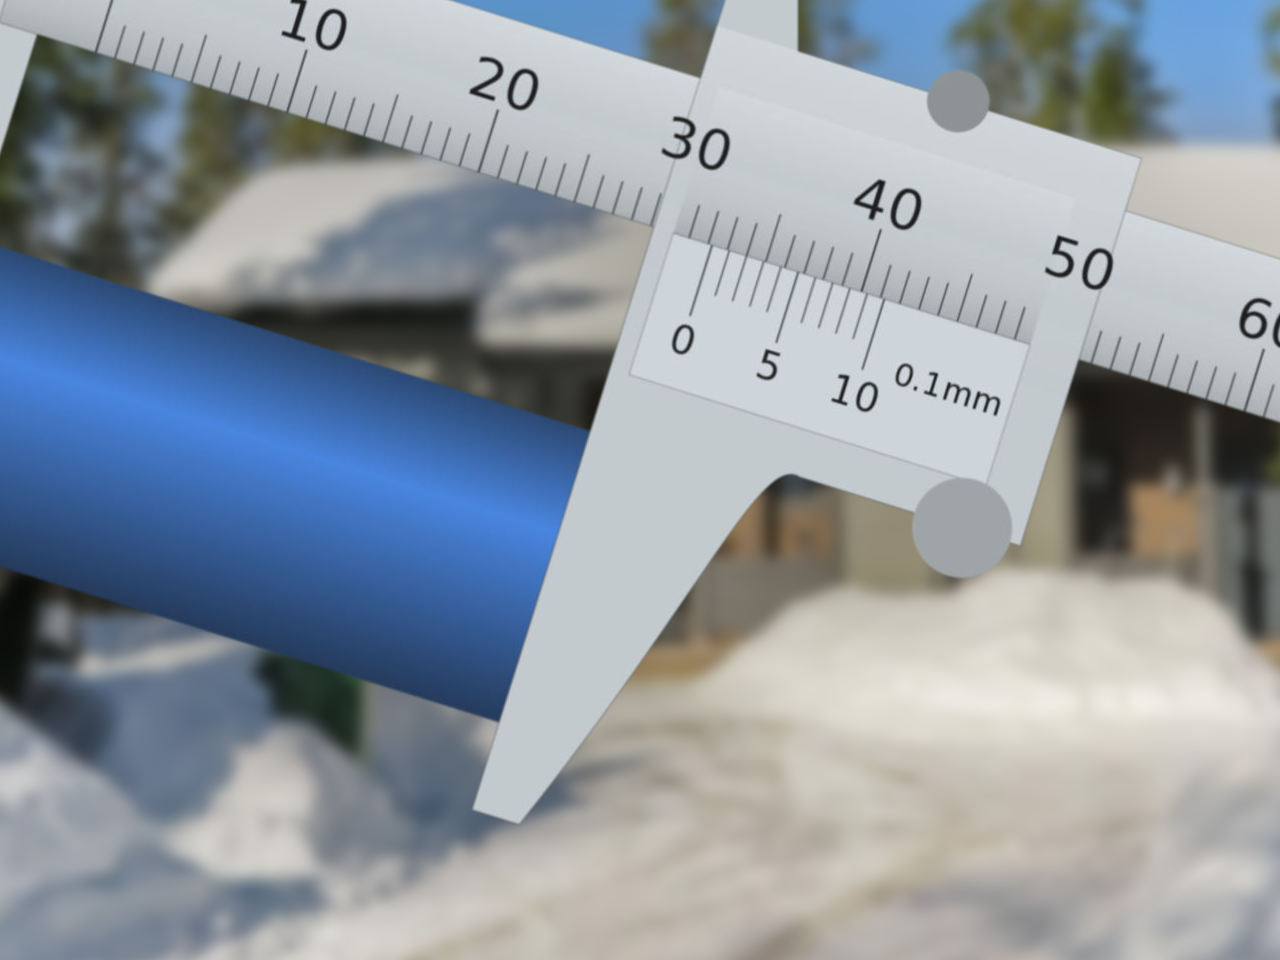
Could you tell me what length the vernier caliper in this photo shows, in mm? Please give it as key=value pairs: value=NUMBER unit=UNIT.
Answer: value=32.2 unit=mm
